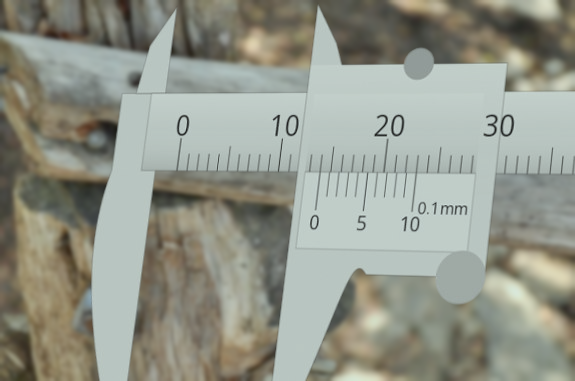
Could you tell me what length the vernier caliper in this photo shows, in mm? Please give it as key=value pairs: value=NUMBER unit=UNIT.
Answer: value=14.0 unit=mm
